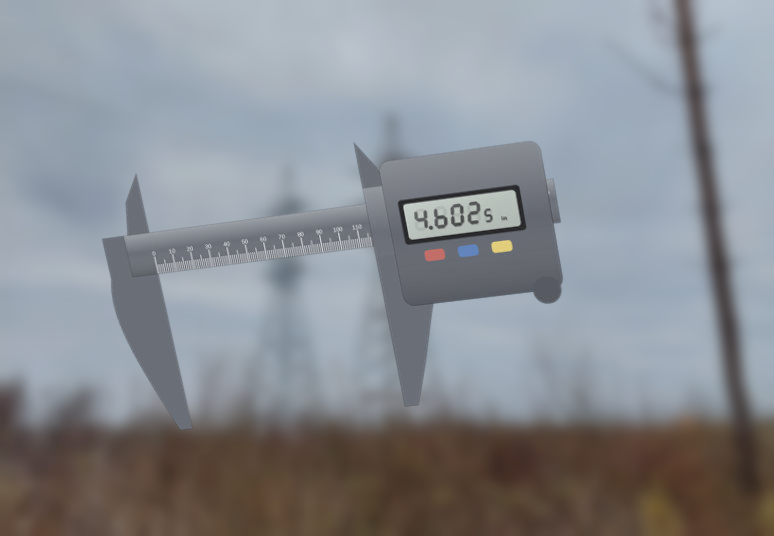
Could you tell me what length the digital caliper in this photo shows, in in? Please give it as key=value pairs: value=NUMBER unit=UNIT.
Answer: value=4.6025 unit=in
